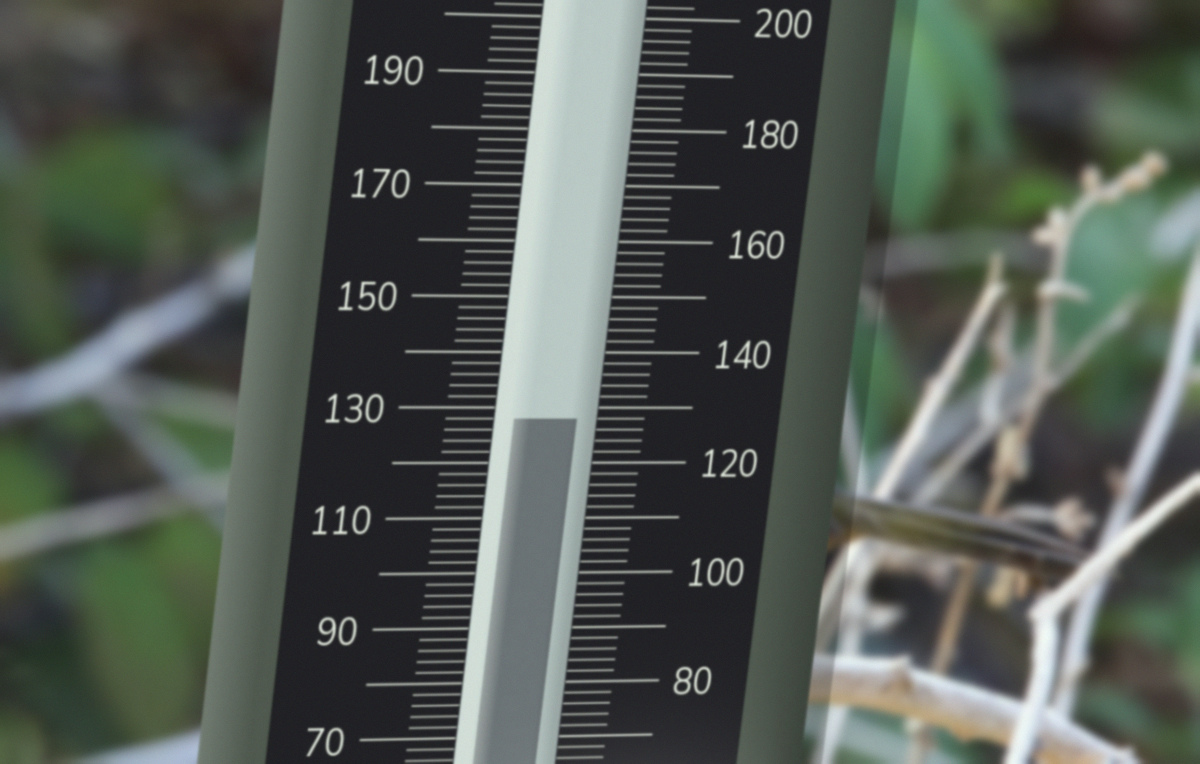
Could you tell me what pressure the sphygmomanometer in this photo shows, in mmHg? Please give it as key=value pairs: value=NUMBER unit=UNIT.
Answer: value=128 unit=mmHg
